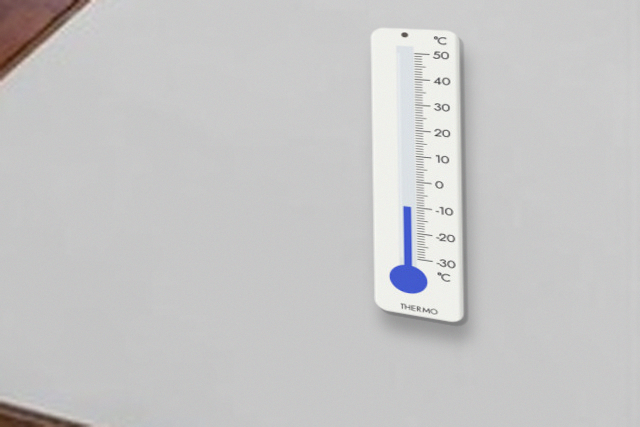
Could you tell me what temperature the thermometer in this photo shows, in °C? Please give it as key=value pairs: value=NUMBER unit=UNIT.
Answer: value=-10 unit=°C
